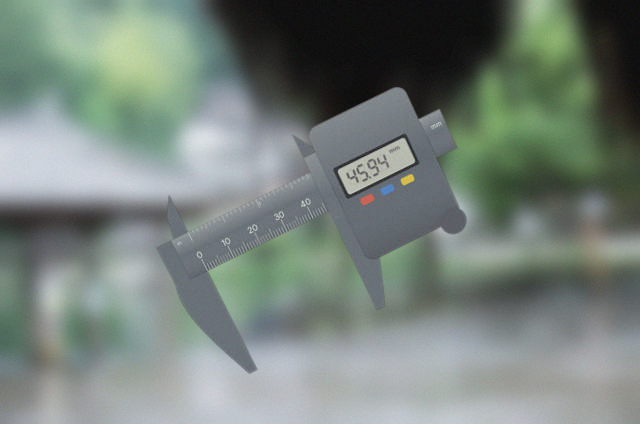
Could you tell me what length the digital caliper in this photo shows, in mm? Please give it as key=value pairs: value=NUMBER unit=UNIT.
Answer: value=45.94 unit=mm
